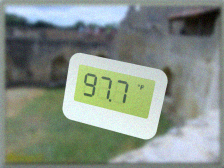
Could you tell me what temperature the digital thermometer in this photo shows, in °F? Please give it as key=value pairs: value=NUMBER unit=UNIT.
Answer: value=97.7 unit=°F
